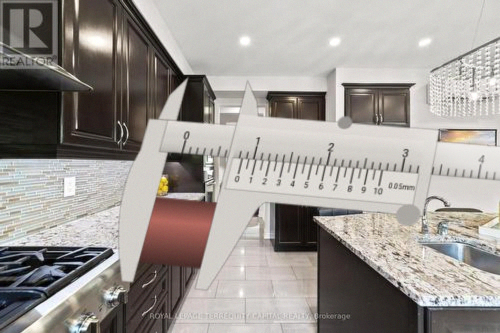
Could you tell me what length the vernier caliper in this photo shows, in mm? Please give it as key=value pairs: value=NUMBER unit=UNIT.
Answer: value=8.4 unit=mm
